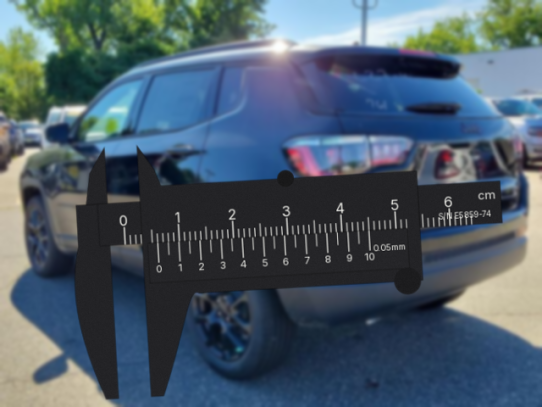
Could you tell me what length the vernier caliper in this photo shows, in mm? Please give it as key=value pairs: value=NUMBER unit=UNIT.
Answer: value=6.0 unit=mm
